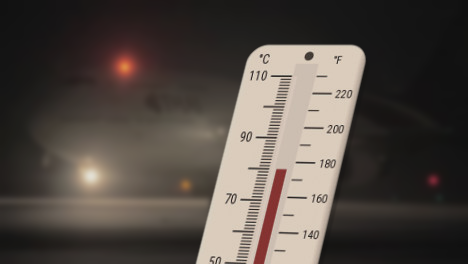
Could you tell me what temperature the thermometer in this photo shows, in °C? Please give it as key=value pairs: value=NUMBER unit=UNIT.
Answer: value=80 unit=°C
